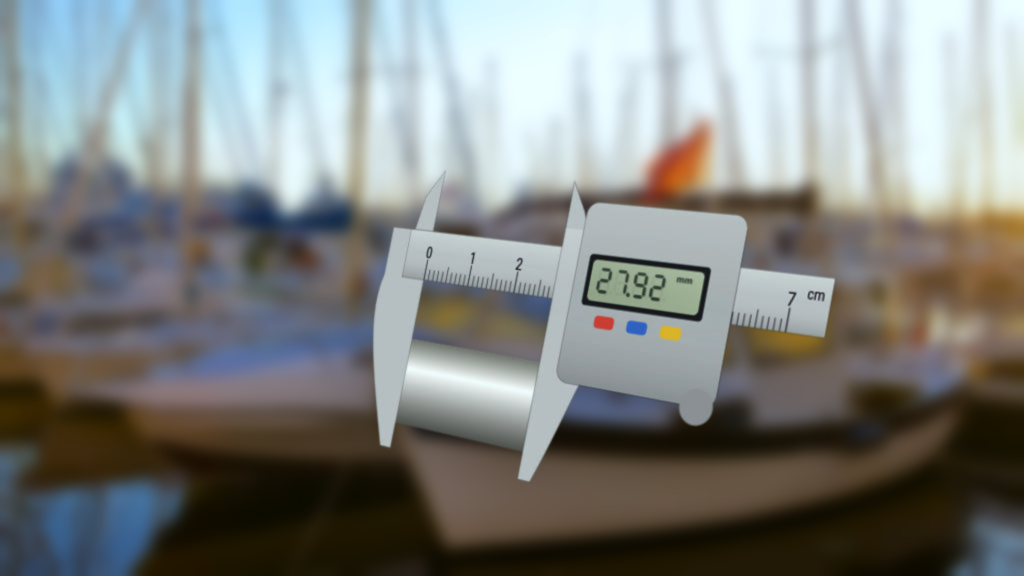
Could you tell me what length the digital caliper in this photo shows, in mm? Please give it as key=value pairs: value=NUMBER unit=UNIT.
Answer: value=27.92 unit=mm
